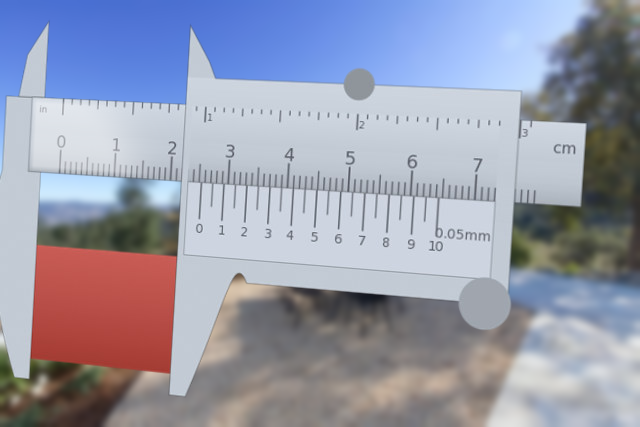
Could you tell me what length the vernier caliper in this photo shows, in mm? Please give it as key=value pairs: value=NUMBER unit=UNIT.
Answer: value=25.4 unit=mm
